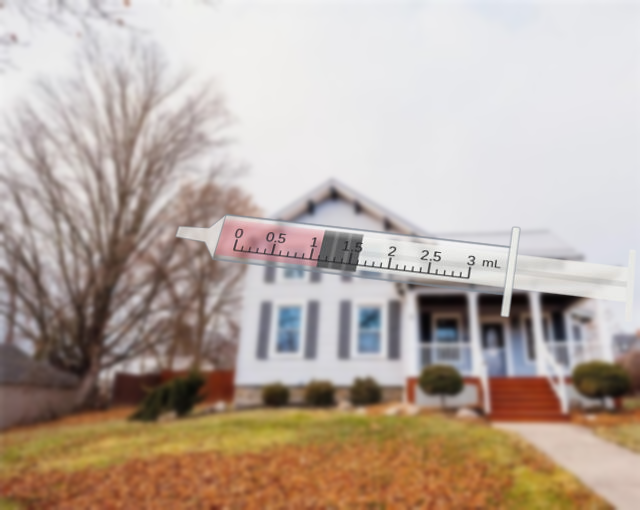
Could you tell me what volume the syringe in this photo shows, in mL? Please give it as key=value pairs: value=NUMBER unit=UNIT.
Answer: value=1.1 unit=mL
